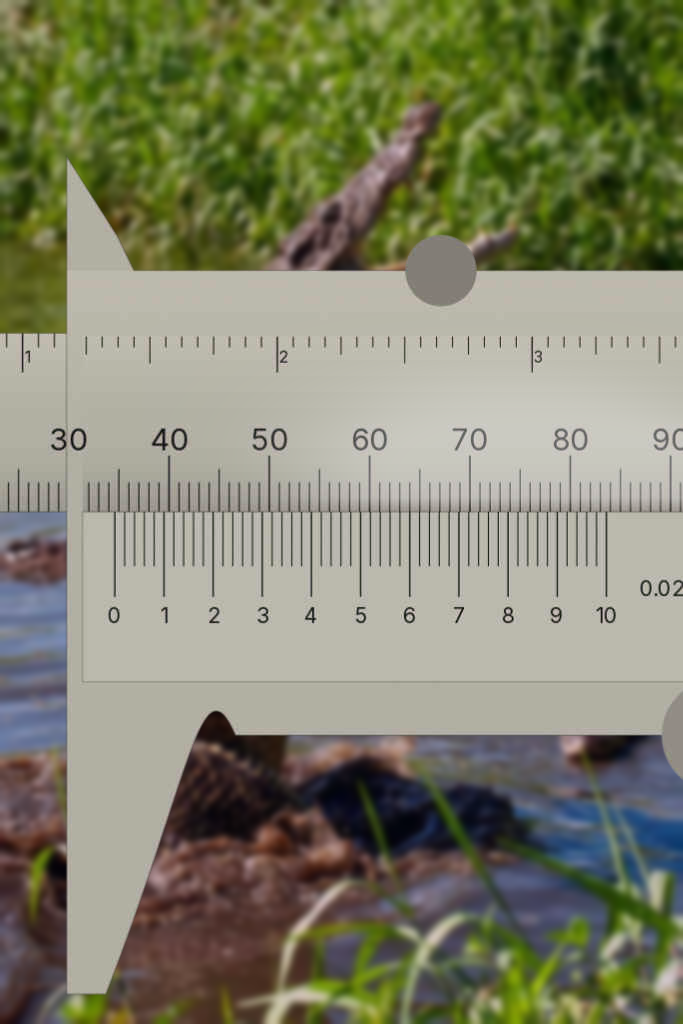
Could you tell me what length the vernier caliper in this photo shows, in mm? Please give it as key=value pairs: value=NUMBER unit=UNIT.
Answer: value=34.6 unit=mm
